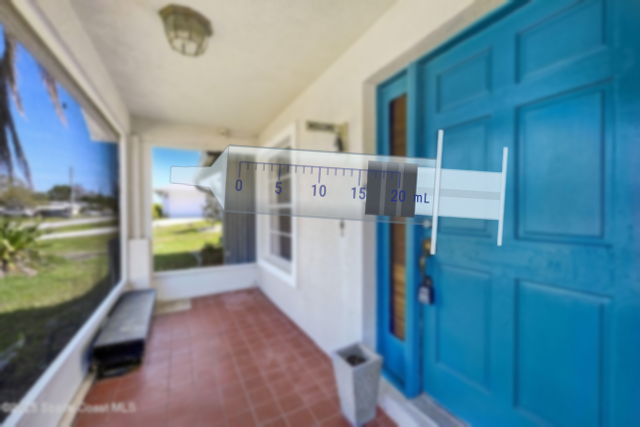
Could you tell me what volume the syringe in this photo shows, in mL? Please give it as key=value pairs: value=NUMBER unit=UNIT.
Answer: value=16 unit=mL
